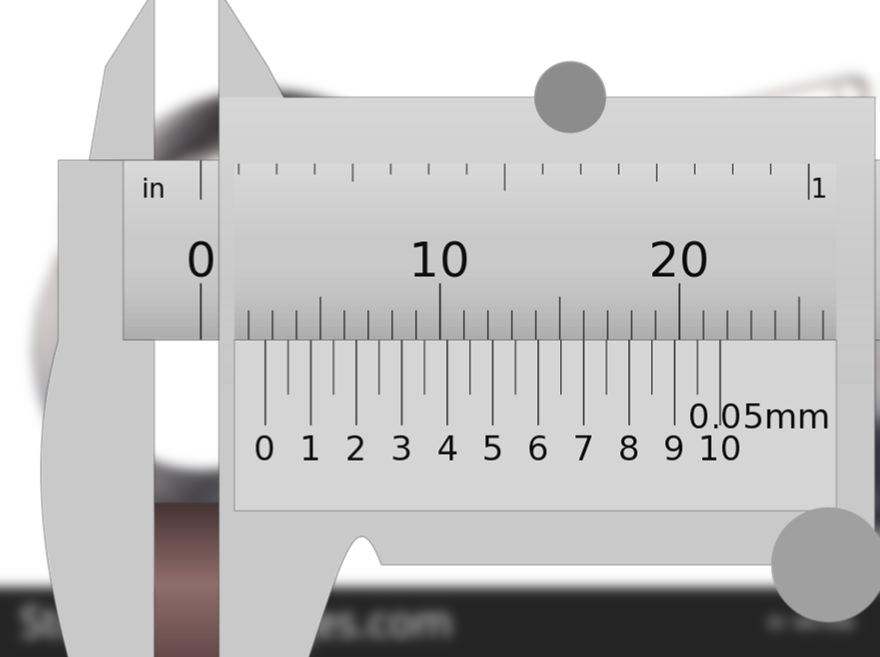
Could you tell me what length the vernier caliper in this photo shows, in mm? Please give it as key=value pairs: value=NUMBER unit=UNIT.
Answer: value=2.70 unit=mm
